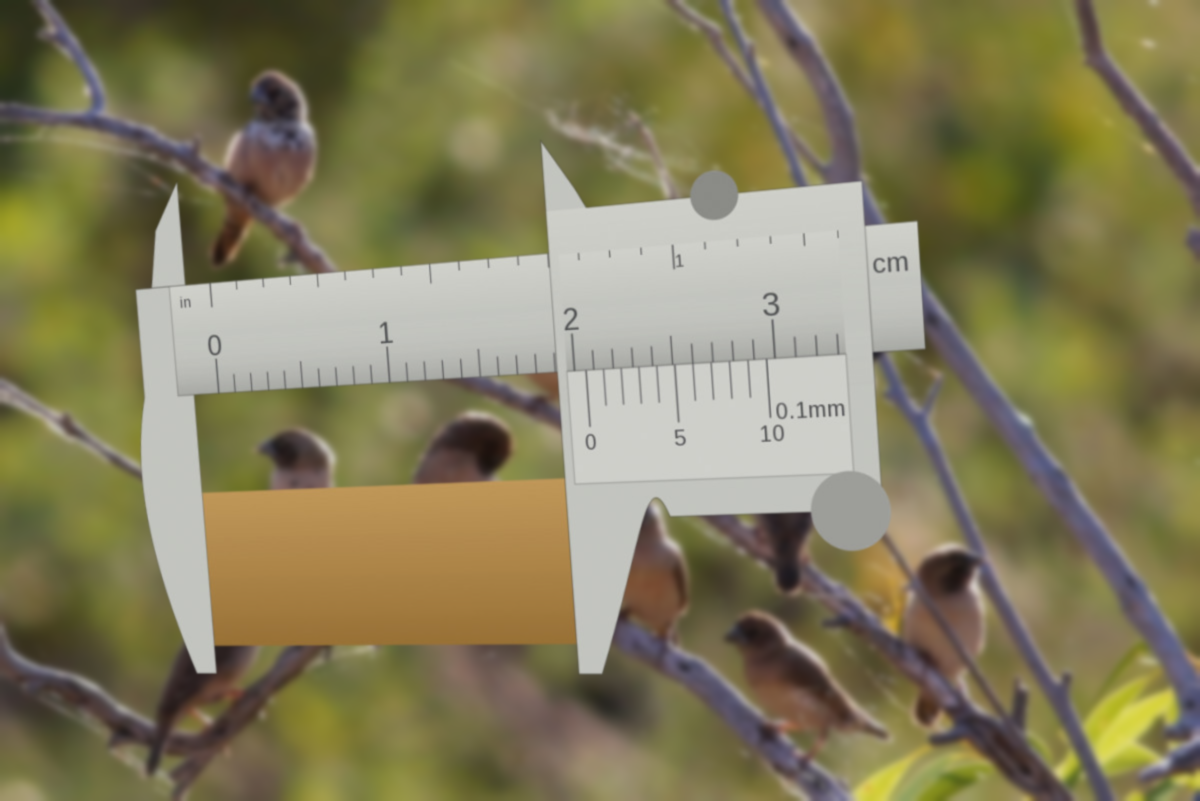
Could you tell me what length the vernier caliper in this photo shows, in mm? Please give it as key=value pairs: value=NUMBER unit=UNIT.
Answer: value=20.6 unit=mm
